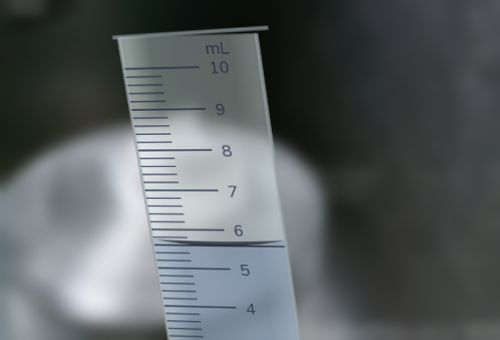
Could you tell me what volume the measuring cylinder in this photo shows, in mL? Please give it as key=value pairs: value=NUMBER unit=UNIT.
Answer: value=5.6 unit=mL
